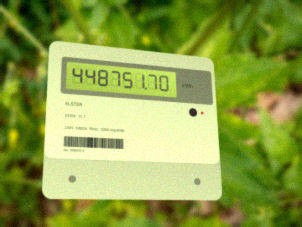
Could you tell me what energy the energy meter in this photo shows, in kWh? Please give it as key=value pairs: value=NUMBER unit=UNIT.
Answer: value=448751.70 unit=kWh
